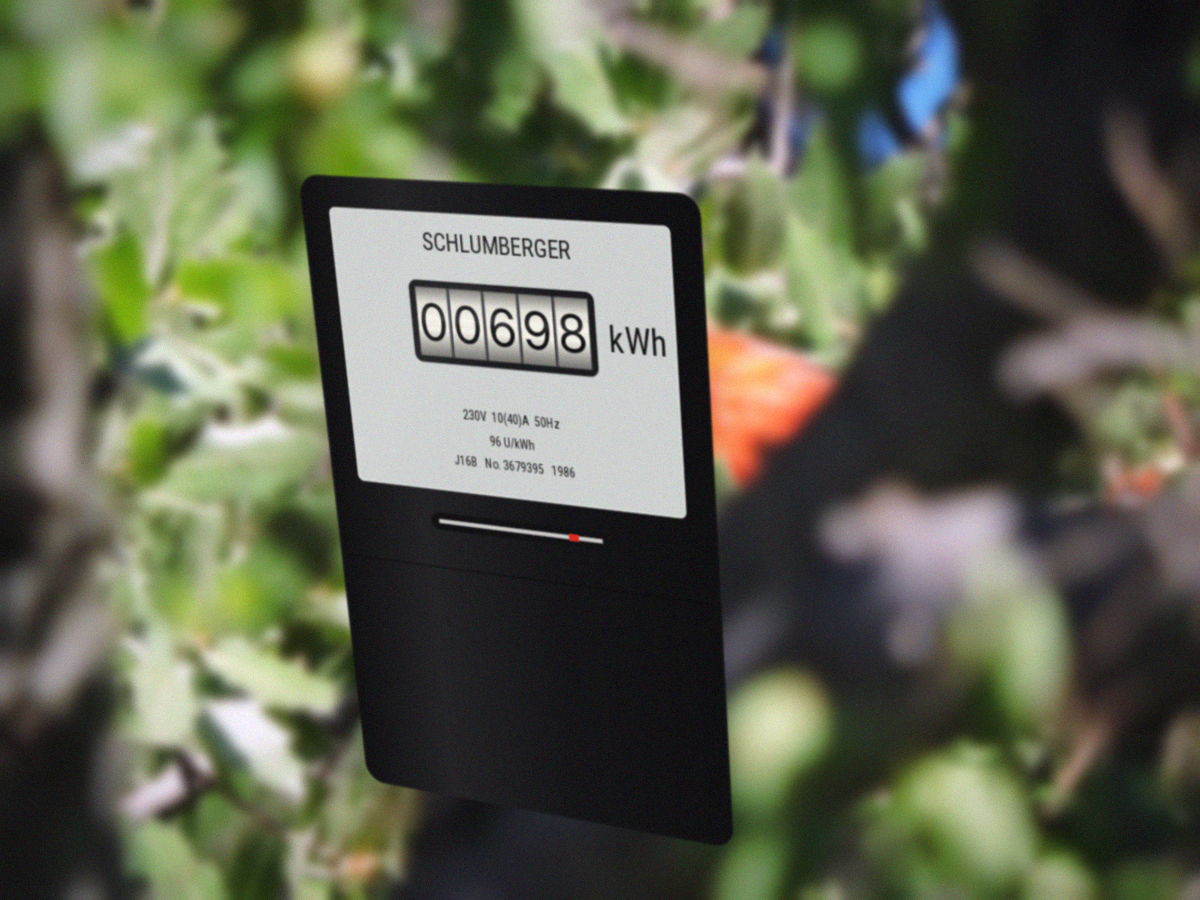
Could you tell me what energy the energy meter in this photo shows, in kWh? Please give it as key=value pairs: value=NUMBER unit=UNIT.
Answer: value=698 unit=kWh
